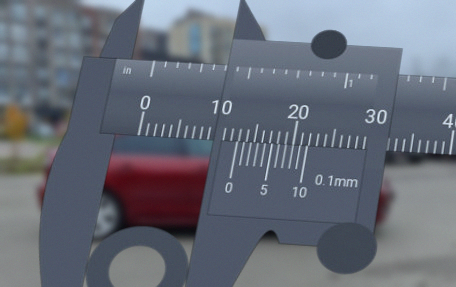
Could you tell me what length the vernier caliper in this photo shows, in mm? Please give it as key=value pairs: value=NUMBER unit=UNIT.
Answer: value=12.8 unit=mm
